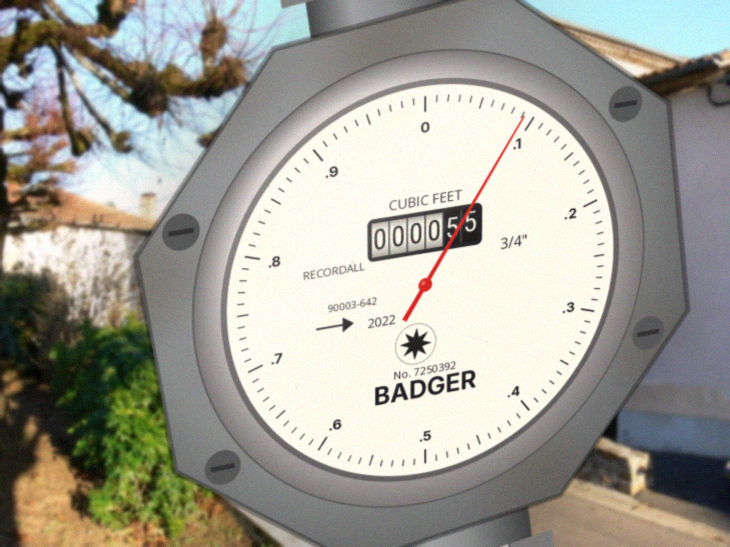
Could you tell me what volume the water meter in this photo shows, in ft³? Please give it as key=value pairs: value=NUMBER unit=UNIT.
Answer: value=55.09 unit=ft³
